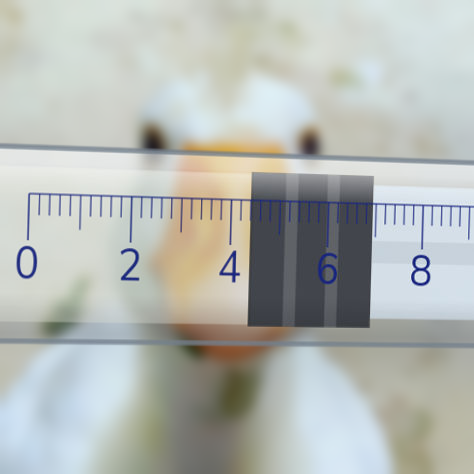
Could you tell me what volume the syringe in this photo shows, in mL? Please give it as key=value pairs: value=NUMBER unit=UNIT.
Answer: value=4.4 unit=mL
